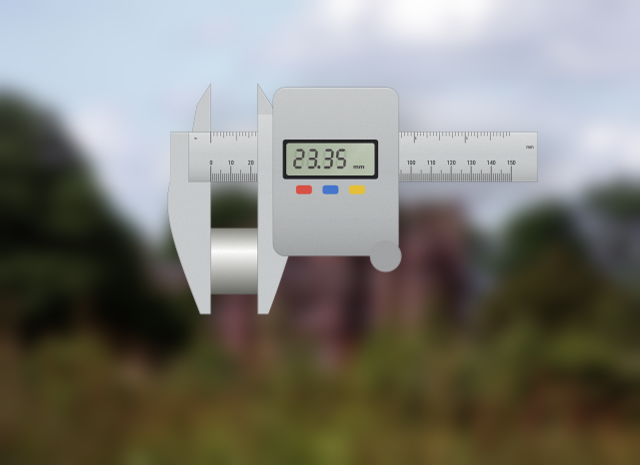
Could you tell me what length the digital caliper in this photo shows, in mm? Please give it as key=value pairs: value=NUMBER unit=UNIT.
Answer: value=23.35 unit=mm
